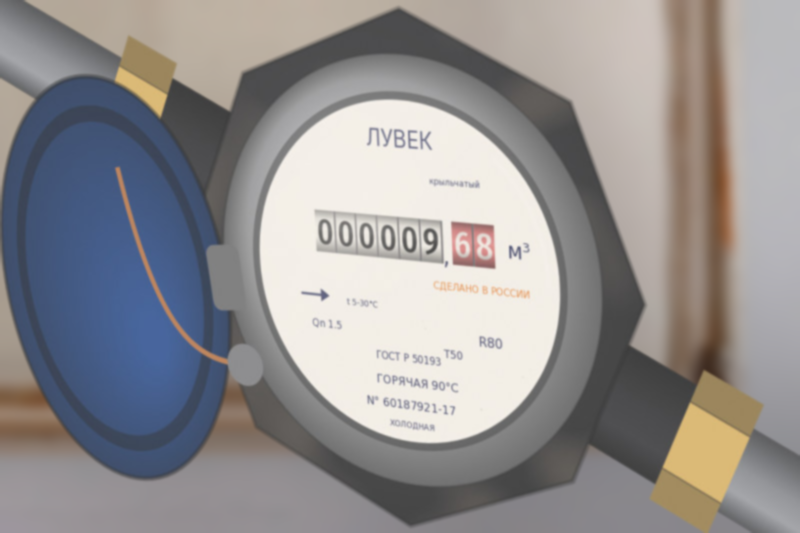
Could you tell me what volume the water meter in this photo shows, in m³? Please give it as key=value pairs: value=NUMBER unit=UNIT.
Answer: value=9.68 unit=m³
